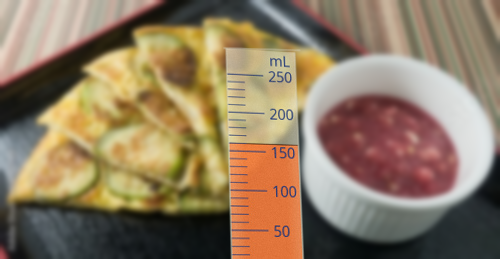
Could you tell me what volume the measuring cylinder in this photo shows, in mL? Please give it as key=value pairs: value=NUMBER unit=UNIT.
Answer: value=160 unit=mL
